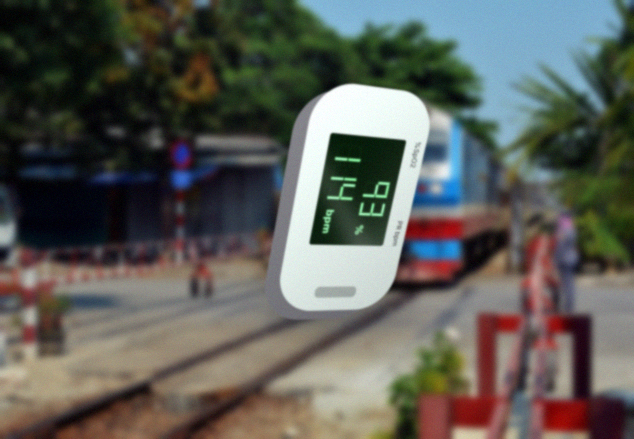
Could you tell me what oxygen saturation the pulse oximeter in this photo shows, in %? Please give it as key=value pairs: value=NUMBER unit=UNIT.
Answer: value=93 unit=%
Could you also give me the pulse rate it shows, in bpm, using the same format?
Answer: value=114 unit=bpm
